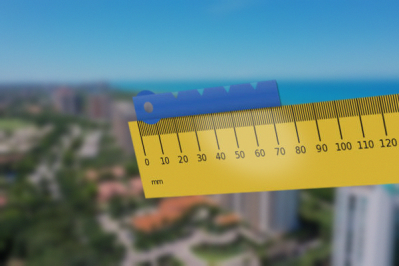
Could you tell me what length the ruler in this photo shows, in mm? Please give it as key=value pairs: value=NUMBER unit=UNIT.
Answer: value=75 unit=mm
